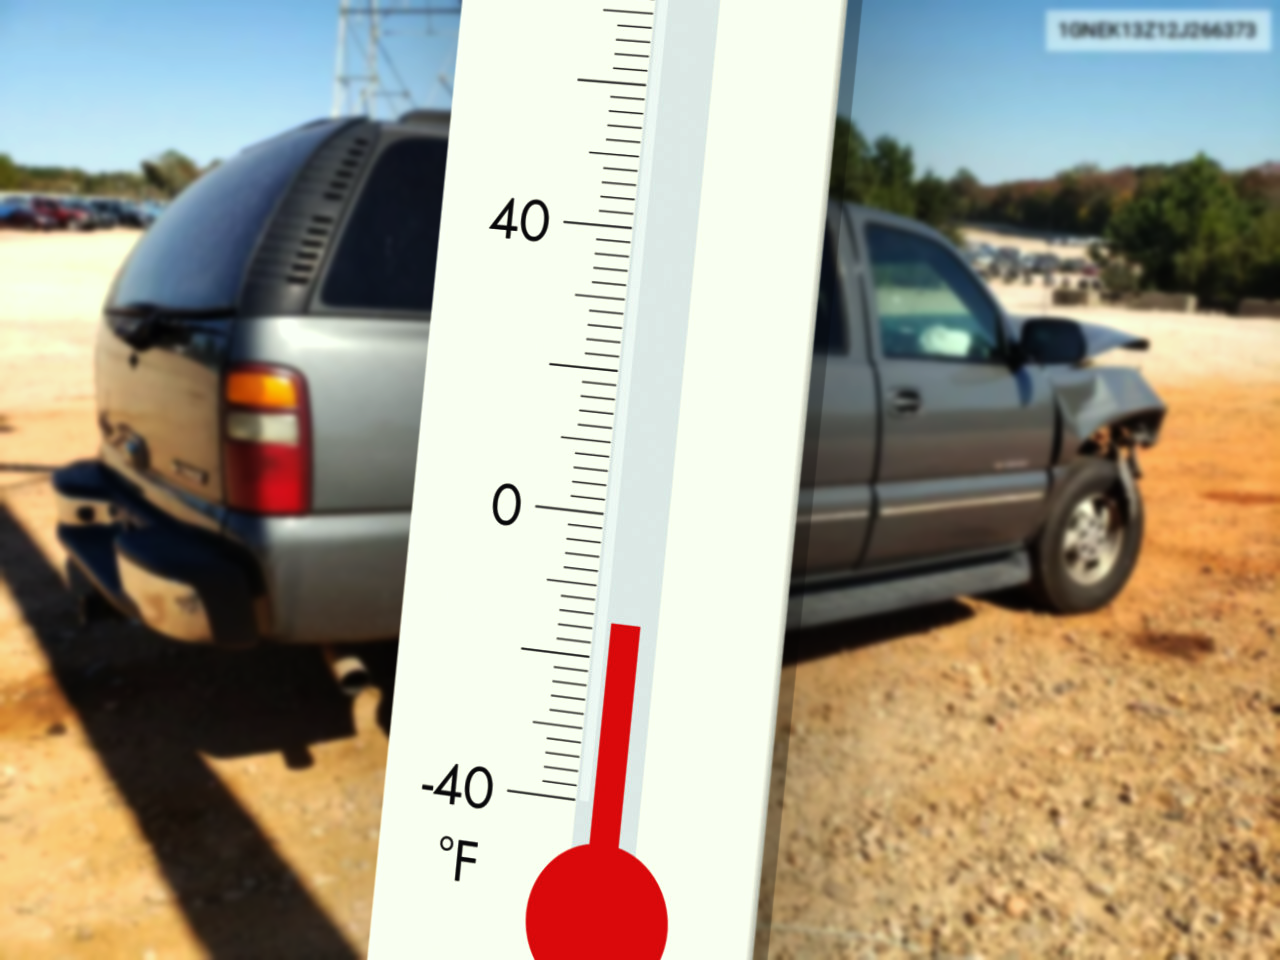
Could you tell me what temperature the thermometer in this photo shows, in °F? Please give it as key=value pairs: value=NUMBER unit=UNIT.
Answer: value=-15 unit=°F
